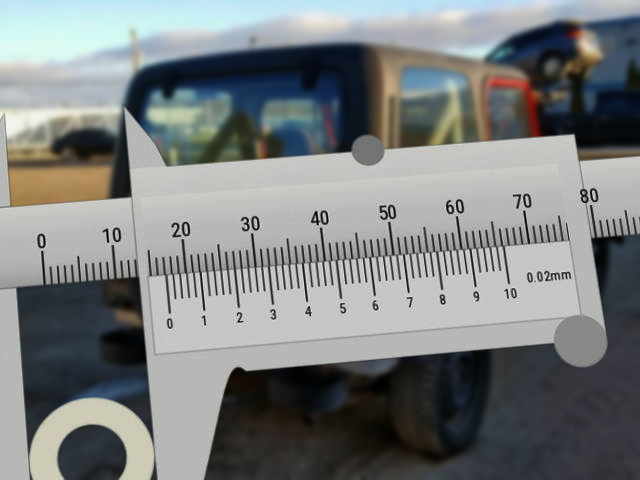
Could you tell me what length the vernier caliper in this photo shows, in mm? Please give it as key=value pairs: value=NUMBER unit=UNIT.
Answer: value=17.2 unit=mm
